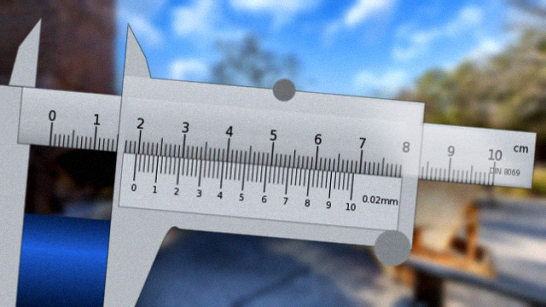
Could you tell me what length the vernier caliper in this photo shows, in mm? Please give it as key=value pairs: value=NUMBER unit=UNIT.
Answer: value=19.5 unit=mm
